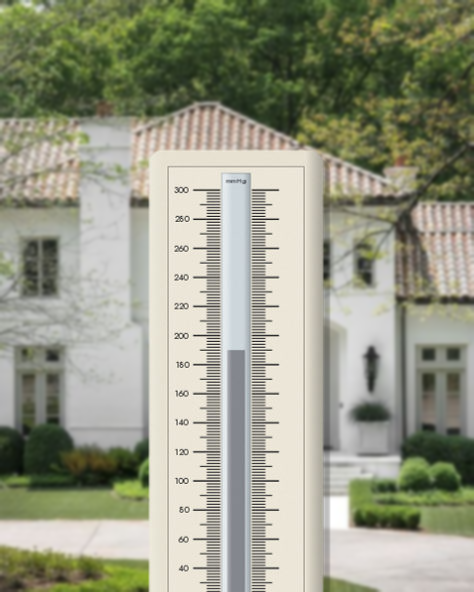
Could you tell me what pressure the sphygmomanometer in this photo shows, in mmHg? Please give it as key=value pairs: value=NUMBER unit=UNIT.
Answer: value=190 unit=mmHg
